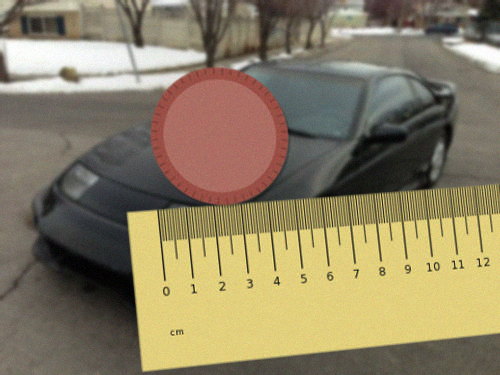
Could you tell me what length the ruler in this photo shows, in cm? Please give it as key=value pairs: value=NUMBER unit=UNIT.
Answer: value=5 unit=cm
